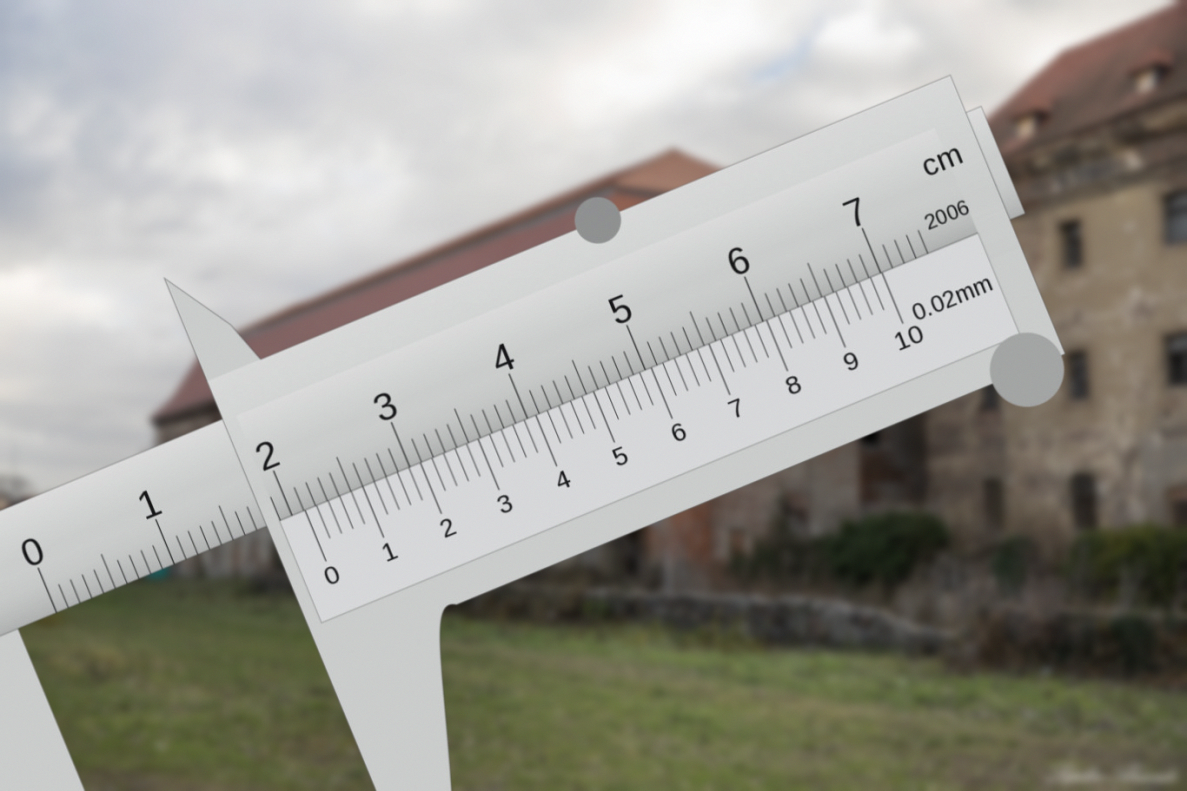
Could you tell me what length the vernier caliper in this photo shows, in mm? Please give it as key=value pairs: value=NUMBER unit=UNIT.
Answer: value=21.1 unit=mm
